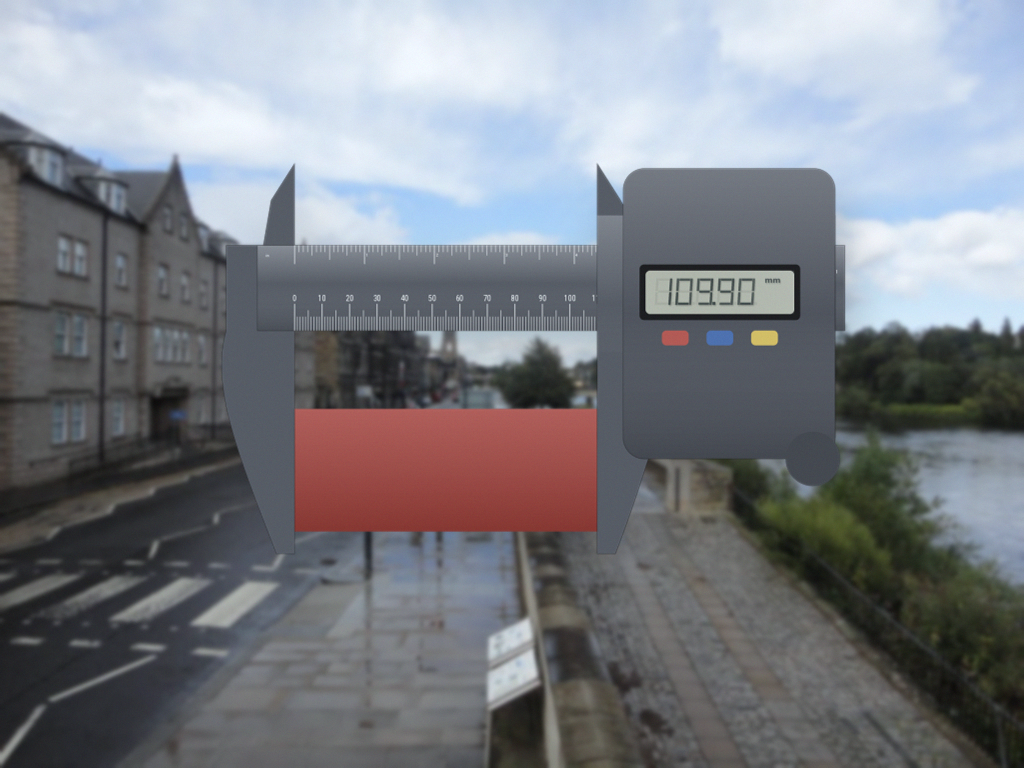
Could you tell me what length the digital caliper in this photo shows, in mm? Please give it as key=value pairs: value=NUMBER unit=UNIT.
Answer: value=109.90 unit=mm
